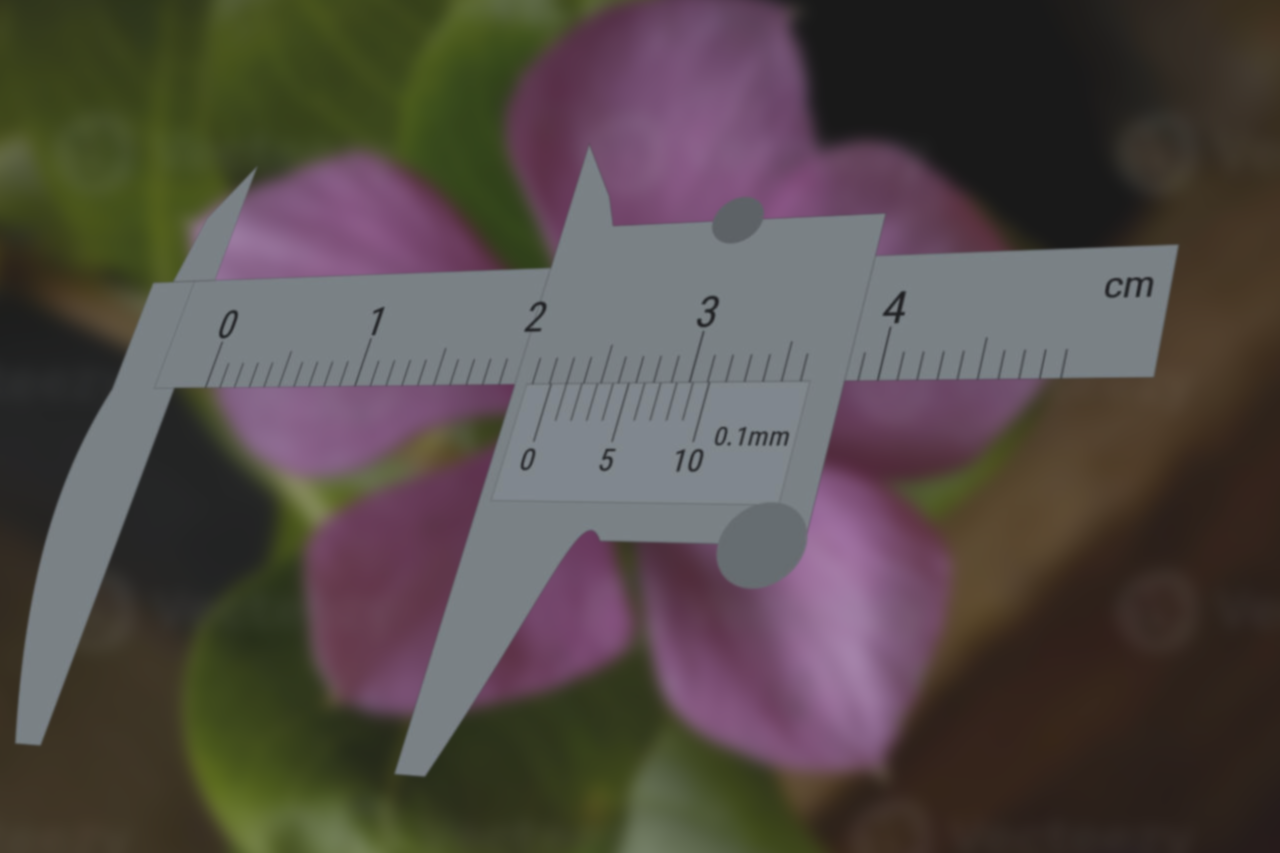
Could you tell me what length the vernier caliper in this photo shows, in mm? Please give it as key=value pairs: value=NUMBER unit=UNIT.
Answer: value=22.1 unit=mm
